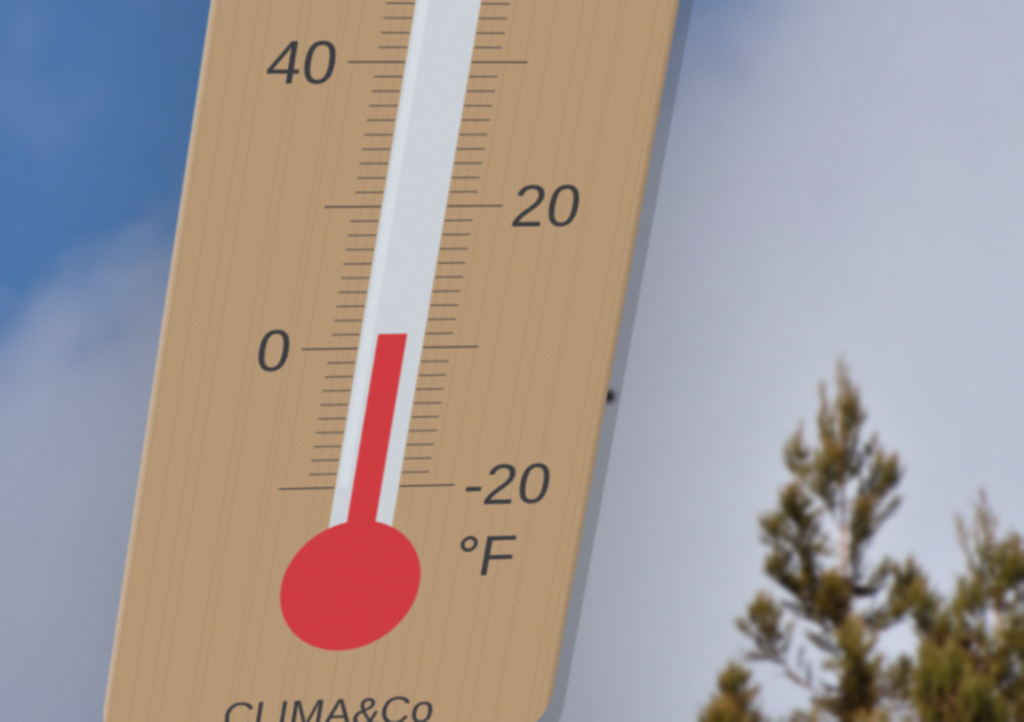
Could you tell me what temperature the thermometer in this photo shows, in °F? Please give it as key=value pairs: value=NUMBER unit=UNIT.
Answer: value=2 unit=°F
